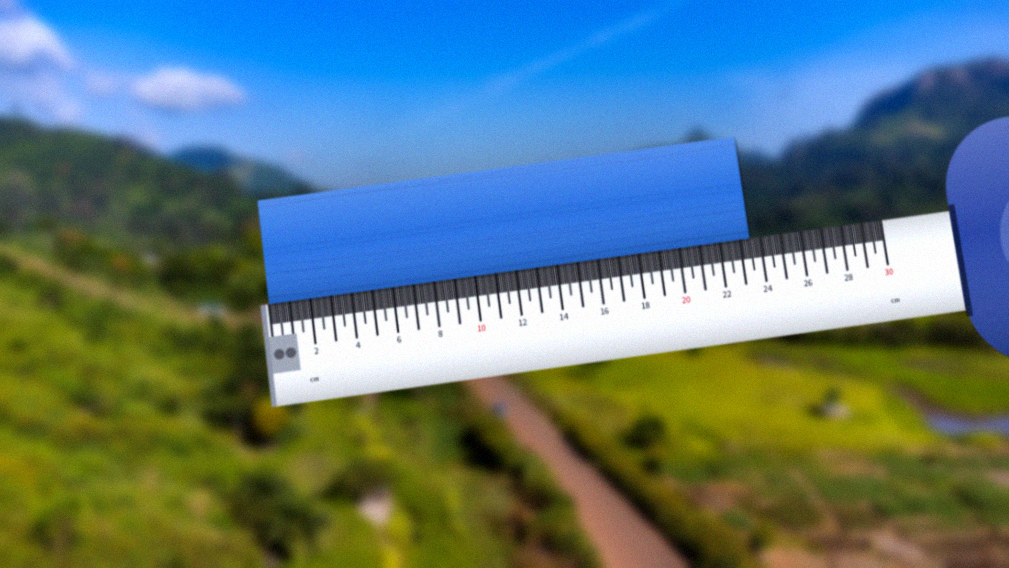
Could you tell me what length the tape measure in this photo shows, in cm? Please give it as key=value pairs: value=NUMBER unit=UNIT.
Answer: value=23.5 unit=cm
